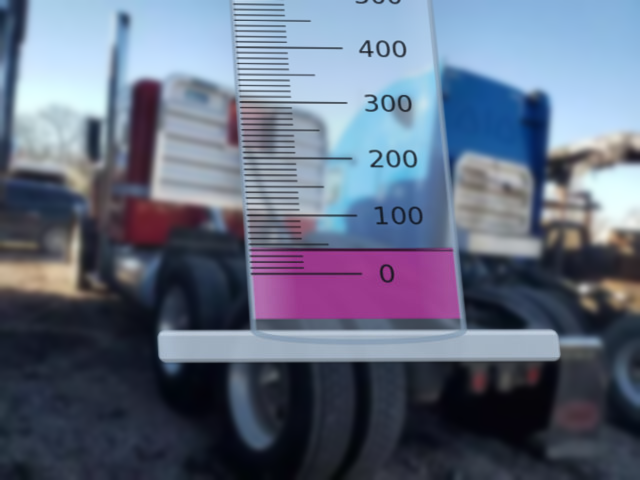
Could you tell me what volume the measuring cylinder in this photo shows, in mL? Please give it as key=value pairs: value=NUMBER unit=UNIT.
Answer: value=40 unit=mL
